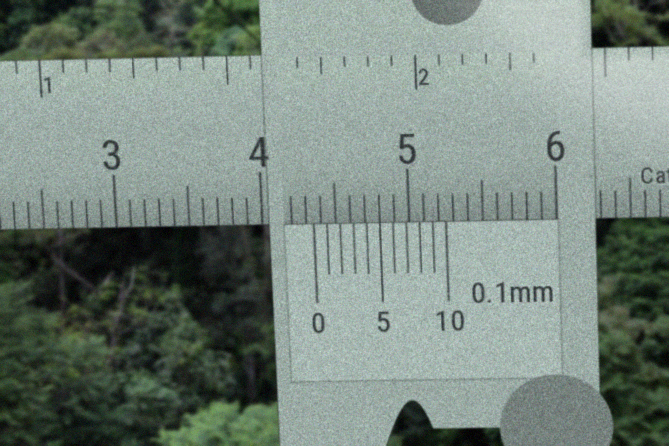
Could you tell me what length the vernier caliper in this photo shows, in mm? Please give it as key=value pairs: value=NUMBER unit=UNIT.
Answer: value=43.5 unit=mm
